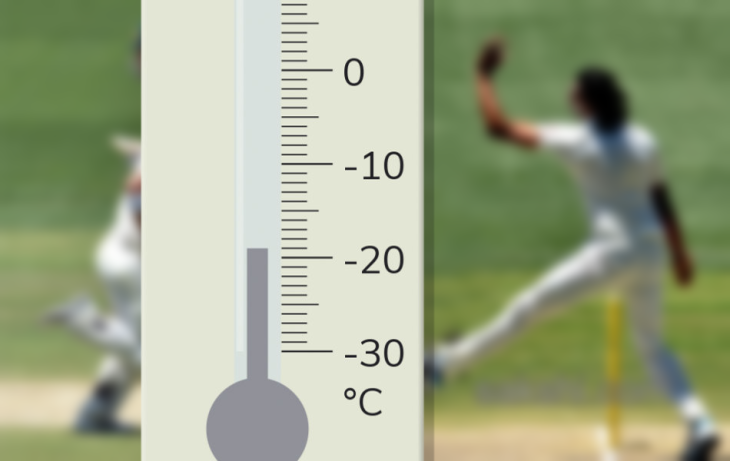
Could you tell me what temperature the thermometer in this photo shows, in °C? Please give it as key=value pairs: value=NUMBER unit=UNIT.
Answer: value=-19 unit=°C
